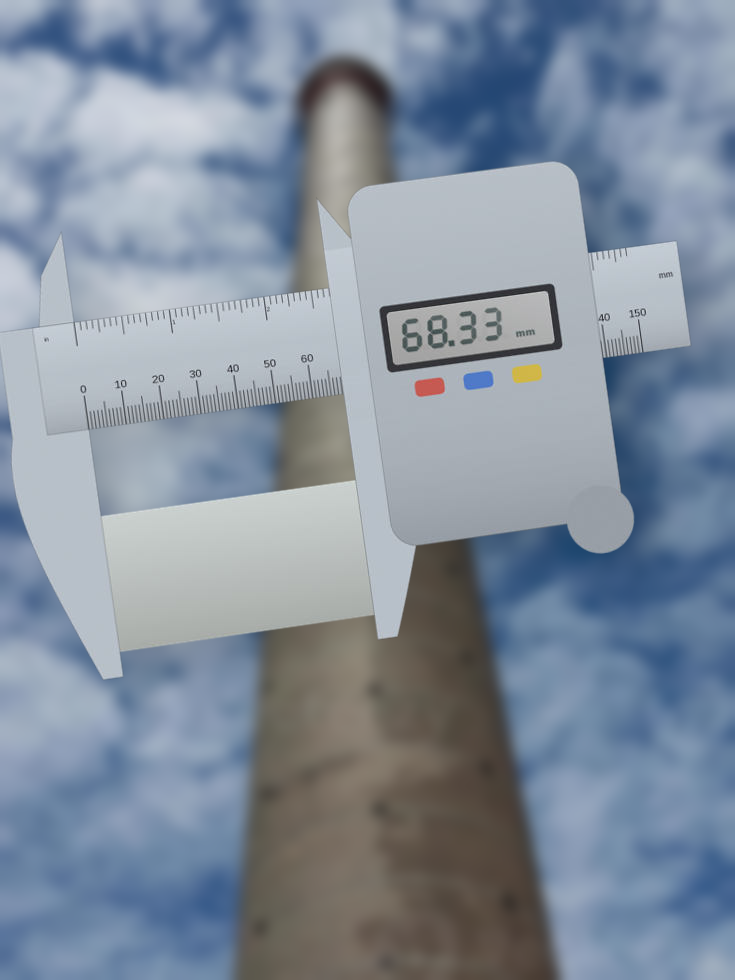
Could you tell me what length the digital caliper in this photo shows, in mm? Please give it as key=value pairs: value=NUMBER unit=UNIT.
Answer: value=68.33 unit=mm
